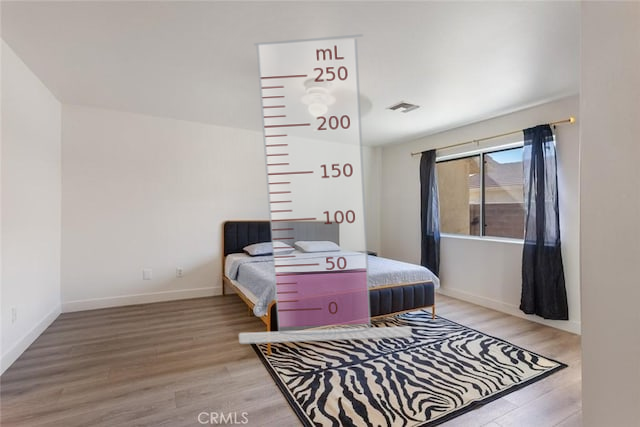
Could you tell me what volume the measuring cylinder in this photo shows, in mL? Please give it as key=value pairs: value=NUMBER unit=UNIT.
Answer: value=40 unit=mL
